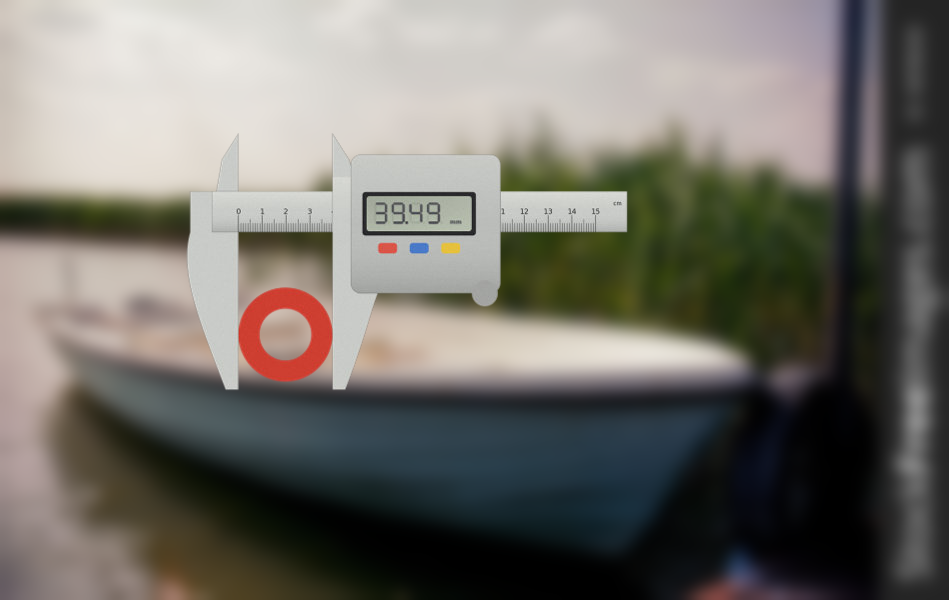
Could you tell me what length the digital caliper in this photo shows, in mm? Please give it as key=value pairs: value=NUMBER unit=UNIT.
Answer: value=39.49 unit=mm
